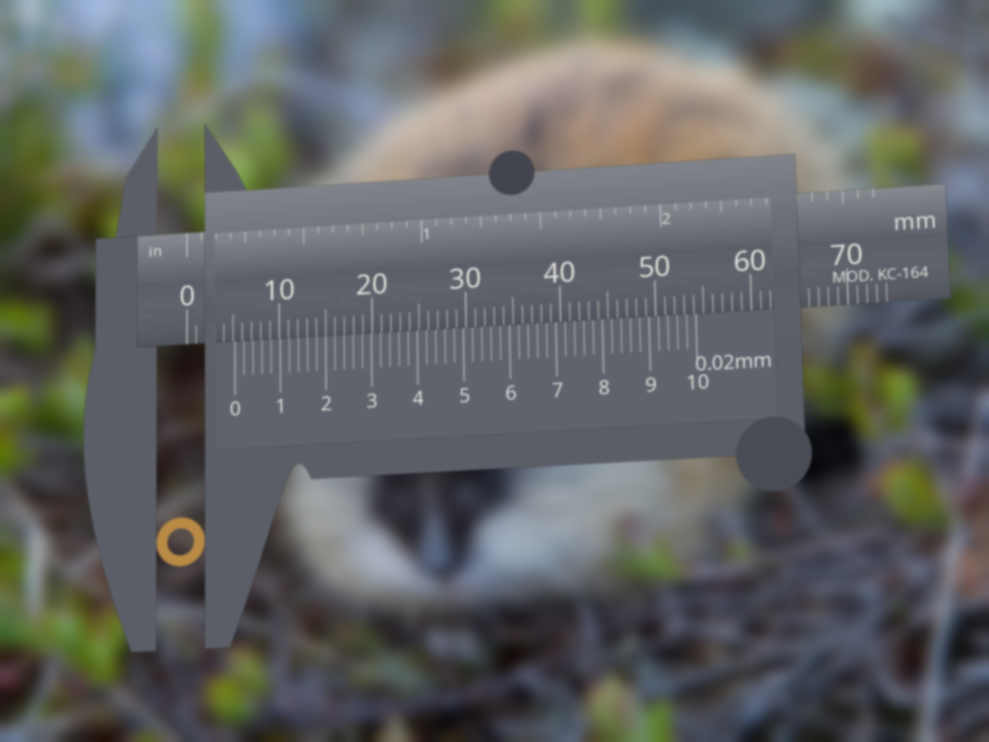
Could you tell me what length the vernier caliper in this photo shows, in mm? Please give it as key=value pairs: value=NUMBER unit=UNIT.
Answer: value=5.2 unit=mm
